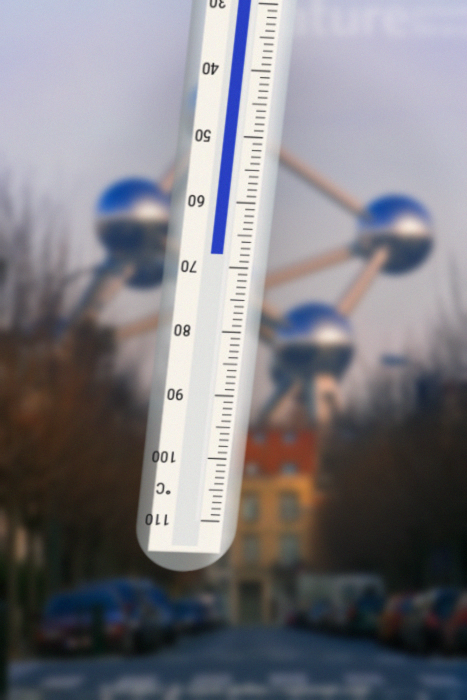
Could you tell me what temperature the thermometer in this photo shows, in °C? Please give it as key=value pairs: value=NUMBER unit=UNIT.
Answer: value=68 unit=°C
